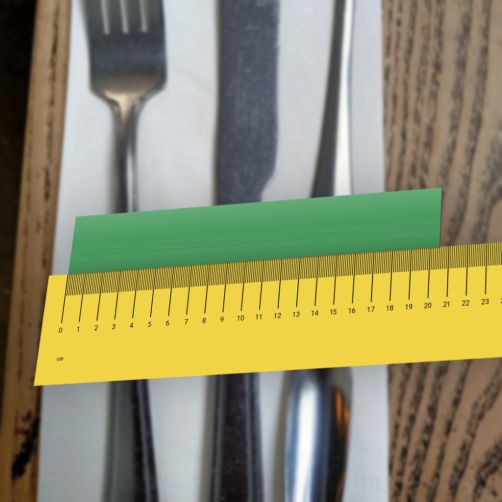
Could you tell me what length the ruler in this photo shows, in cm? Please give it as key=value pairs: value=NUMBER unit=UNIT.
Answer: value=20.5 unit=cm
